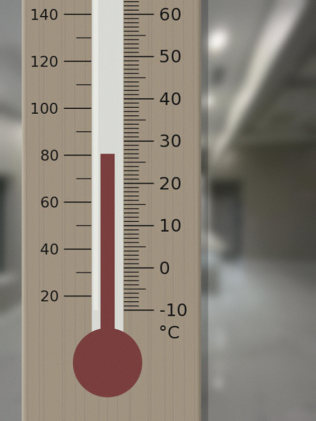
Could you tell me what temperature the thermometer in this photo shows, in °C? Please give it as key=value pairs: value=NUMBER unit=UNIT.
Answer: value=27 unit=°C
